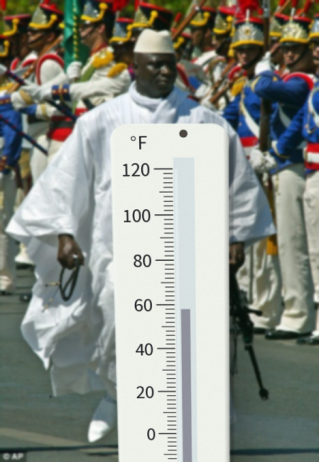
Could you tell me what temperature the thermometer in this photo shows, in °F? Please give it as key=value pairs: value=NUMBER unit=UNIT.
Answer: value=58 unit=°F
